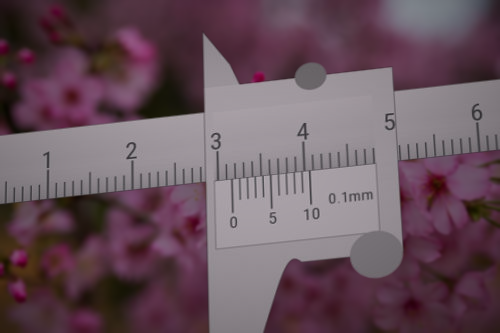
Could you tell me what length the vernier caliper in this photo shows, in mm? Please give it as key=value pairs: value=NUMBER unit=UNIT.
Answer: value=31.6 unit=mm
